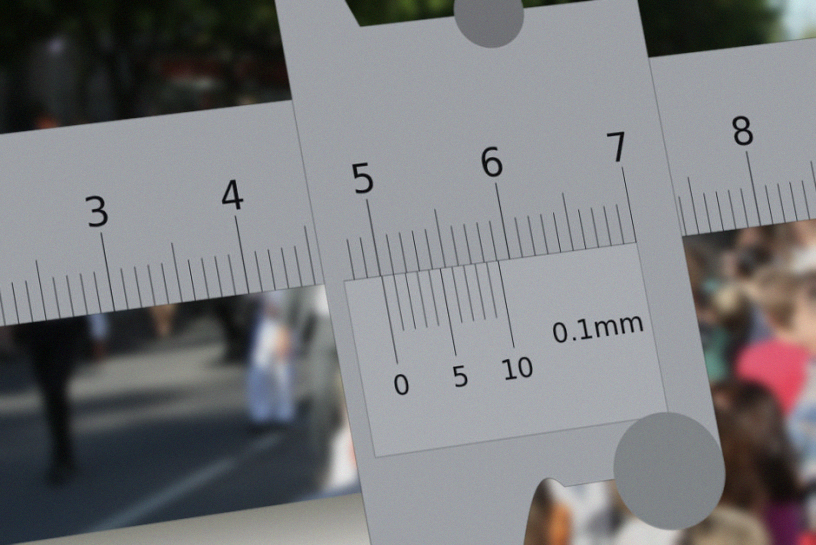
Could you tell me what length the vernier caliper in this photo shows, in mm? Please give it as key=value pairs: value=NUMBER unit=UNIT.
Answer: value=50.1 unit=mm
